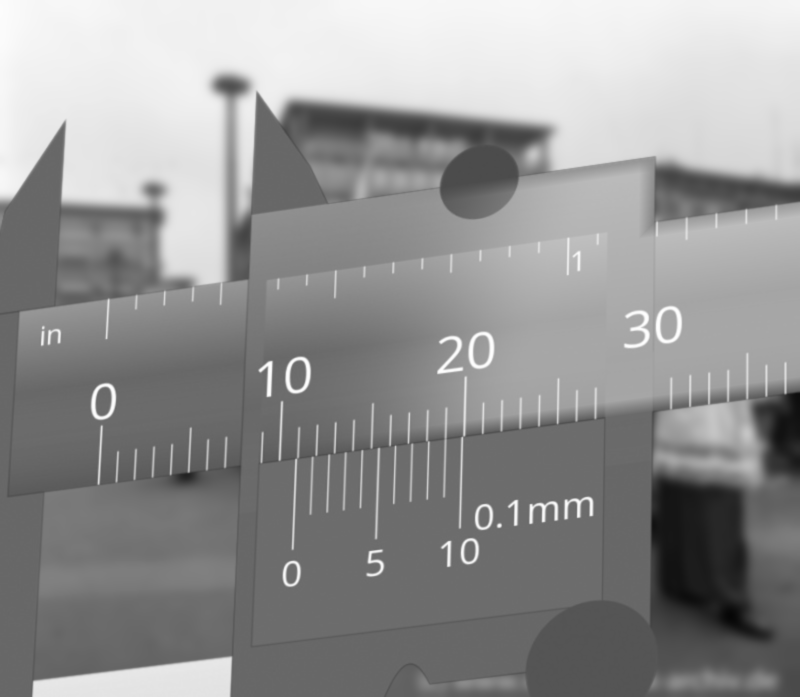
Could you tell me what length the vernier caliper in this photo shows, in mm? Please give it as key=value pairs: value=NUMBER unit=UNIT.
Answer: value=10.9 unit=mm
